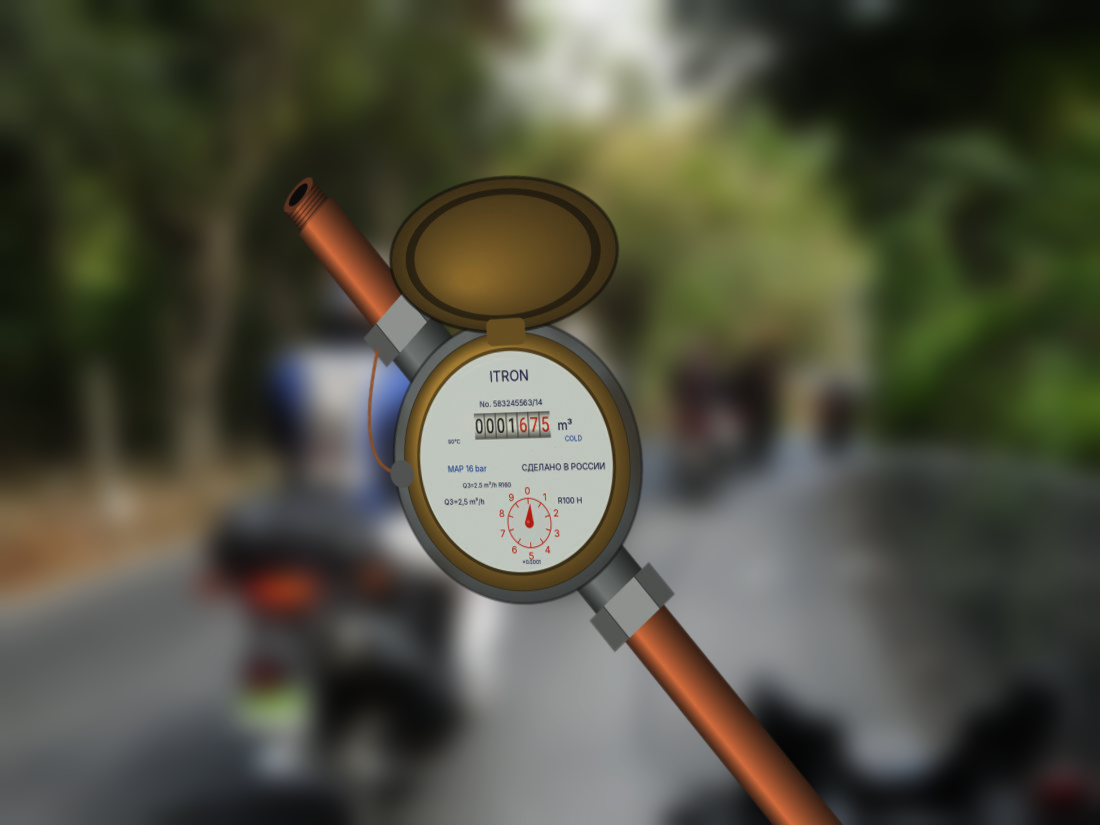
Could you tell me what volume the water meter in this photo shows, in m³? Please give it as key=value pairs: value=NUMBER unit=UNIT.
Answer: value=1.6750 unit=m³
